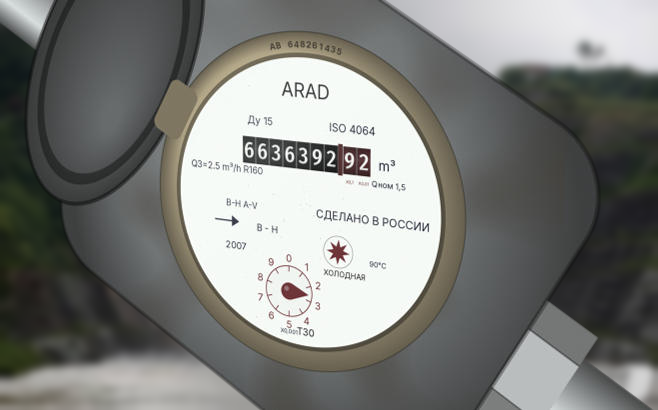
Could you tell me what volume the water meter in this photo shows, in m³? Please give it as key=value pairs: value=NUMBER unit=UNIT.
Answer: value=6636392.922 unit=m³
